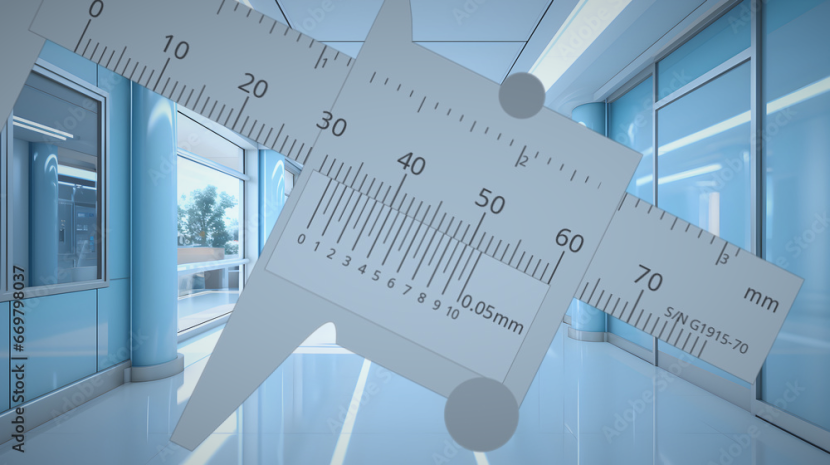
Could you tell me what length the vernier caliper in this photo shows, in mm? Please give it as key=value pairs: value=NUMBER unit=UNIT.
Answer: value=32.6 unit=mm
